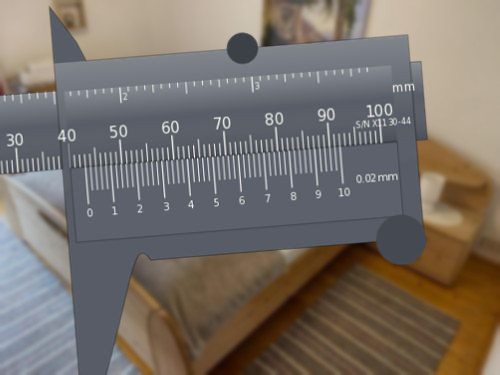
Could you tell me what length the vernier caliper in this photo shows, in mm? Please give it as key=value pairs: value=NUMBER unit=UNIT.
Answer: value=43.0 unit=mm
